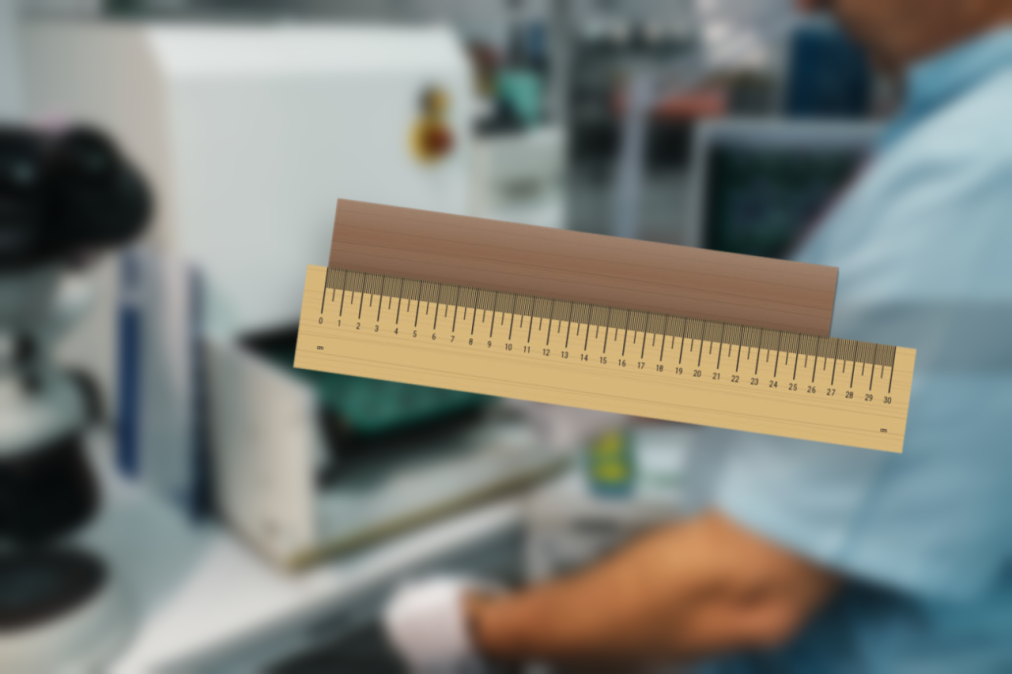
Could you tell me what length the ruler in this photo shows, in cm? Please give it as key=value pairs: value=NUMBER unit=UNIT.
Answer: value=26.5 unit=cm
